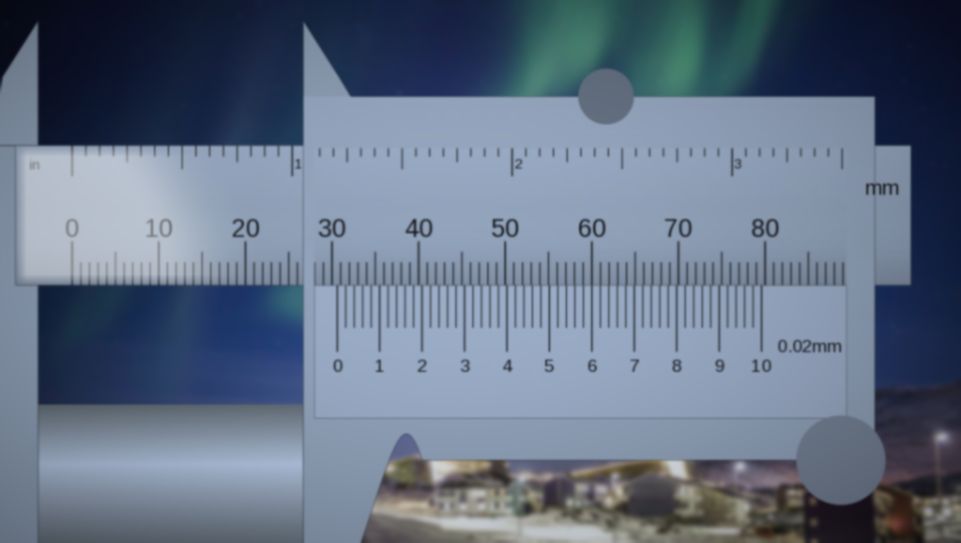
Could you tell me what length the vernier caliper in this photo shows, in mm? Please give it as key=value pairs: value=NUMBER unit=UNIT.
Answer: value=30.6 unit=mm
